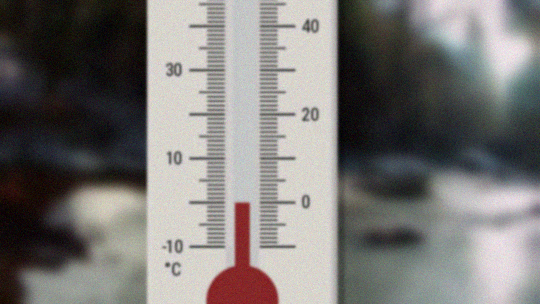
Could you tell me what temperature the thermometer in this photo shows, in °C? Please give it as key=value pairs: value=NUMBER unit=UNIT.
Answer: value=0 unit=°C
